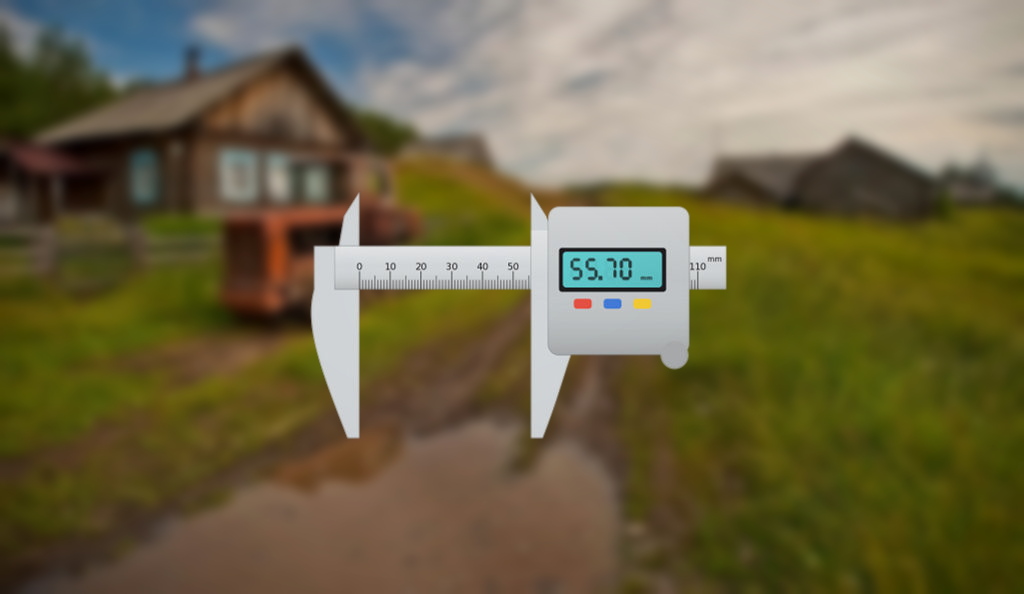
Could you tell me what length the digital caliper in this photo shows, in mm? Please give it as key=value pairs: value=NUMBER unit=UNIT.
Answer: value=55.70 unit=mm
